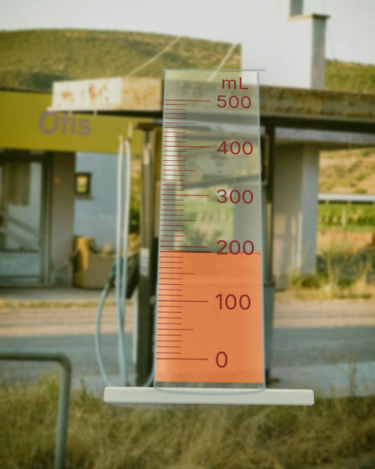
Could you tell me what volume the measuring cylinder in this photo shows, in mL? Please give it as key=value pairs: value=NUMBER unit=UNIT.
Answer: value=190 unit=mL
